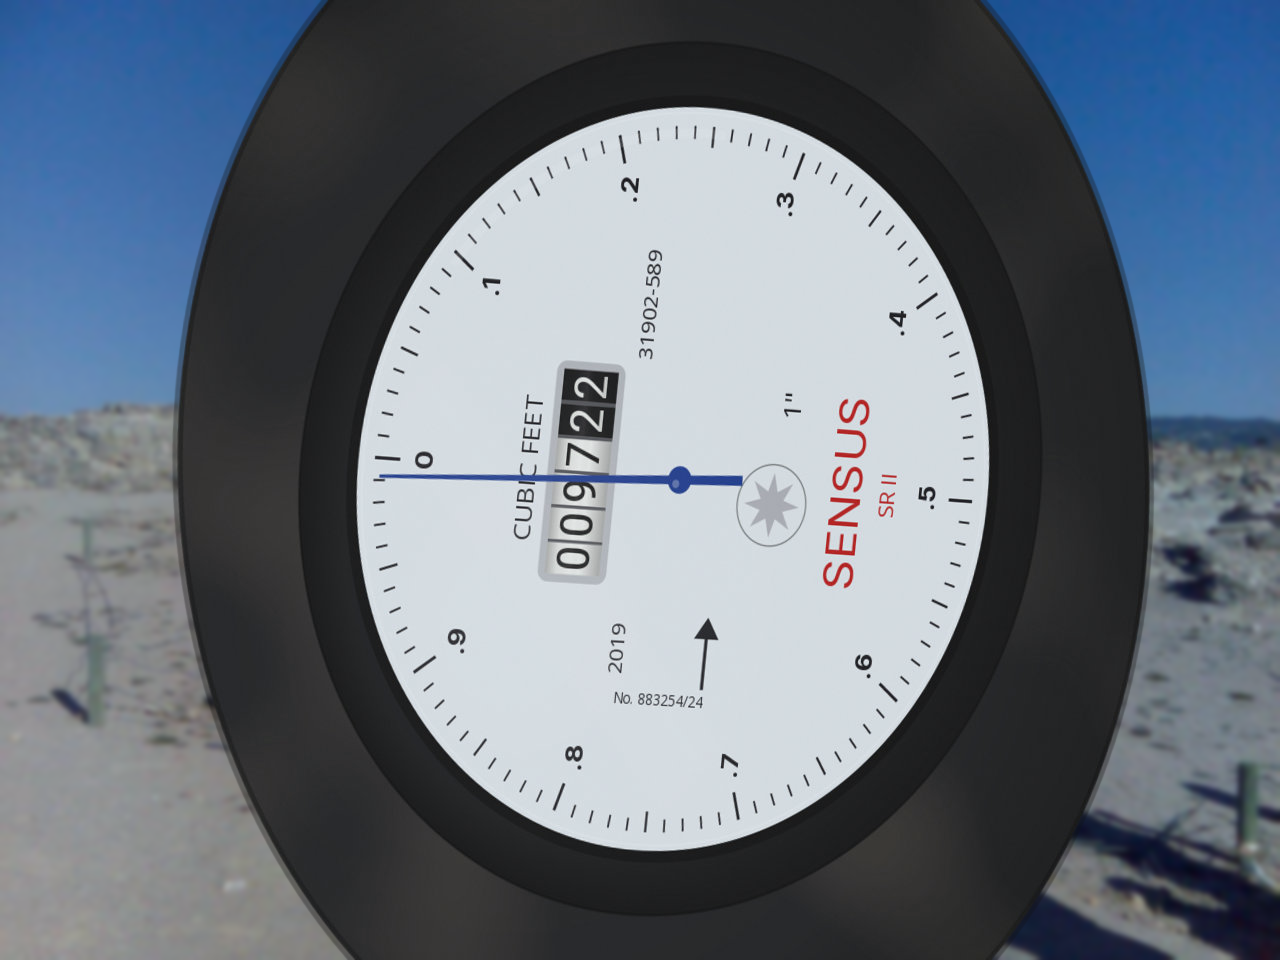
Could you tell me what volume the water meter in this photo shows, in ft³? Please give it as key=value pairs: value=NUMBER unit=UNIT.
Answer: value=9721.99 unit=ft³
